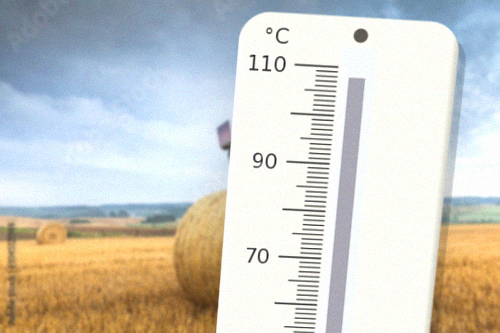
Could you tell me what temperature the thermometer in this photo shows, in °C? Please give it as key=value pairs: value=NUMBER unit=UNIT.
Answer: value=108 unit=°C
